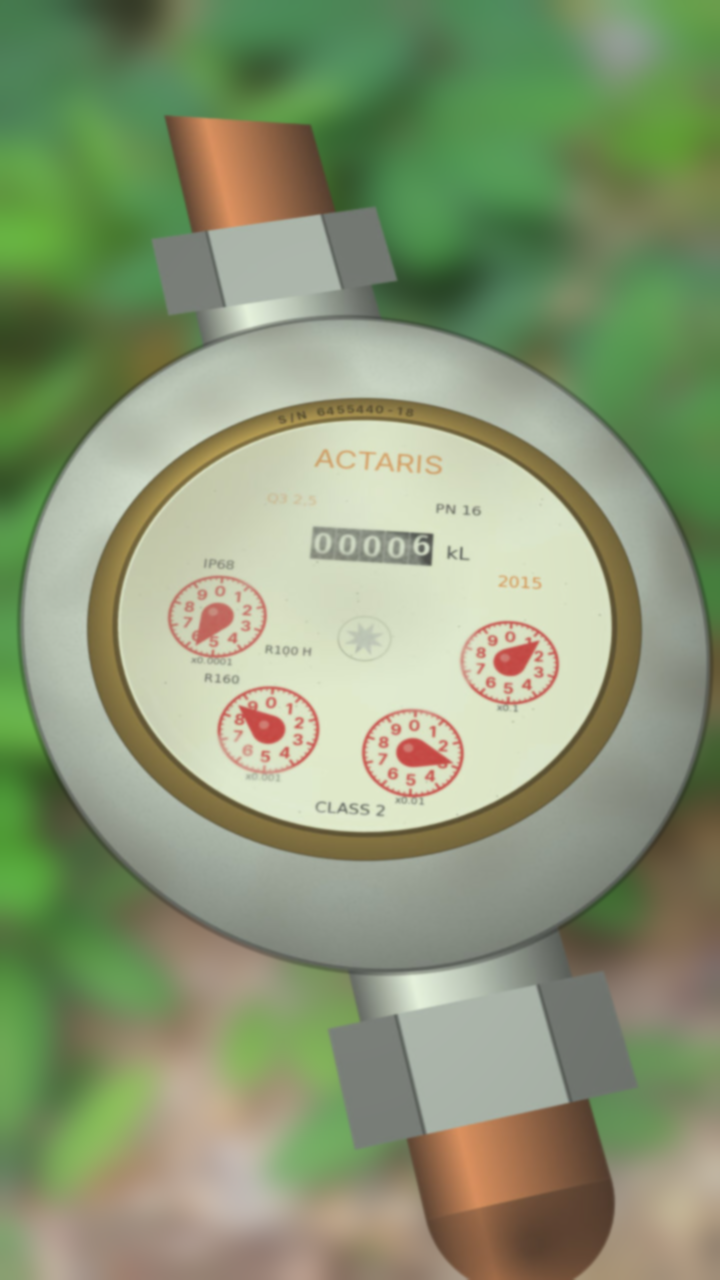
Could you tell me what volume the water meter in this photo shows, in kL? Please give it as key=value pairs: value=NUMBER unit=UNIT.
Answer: value=6.1285 unit=kL
